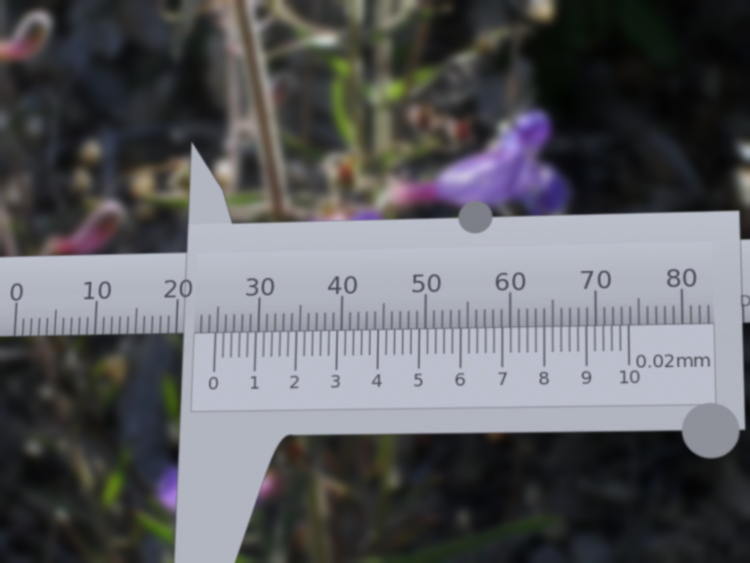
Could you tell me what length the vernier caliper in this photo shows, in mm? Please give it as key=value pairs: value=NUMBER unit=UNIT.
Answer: value=24.8 unit=mm
